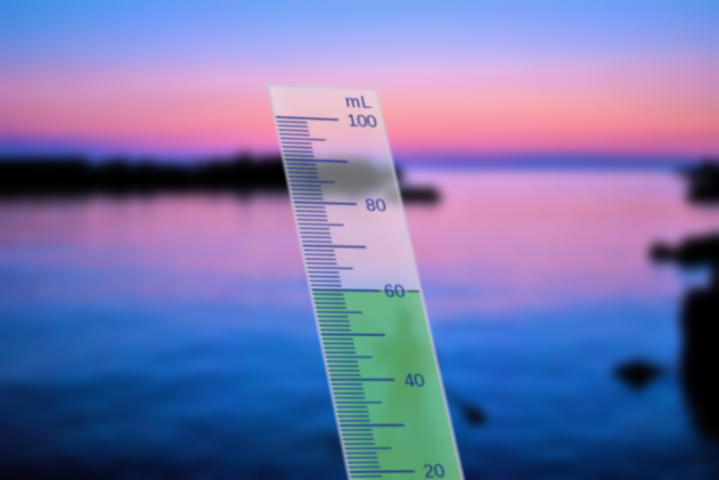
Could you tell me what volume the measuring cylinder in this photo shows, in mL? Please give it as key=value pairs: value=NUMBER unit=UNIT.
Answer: value=60 unit=mL
